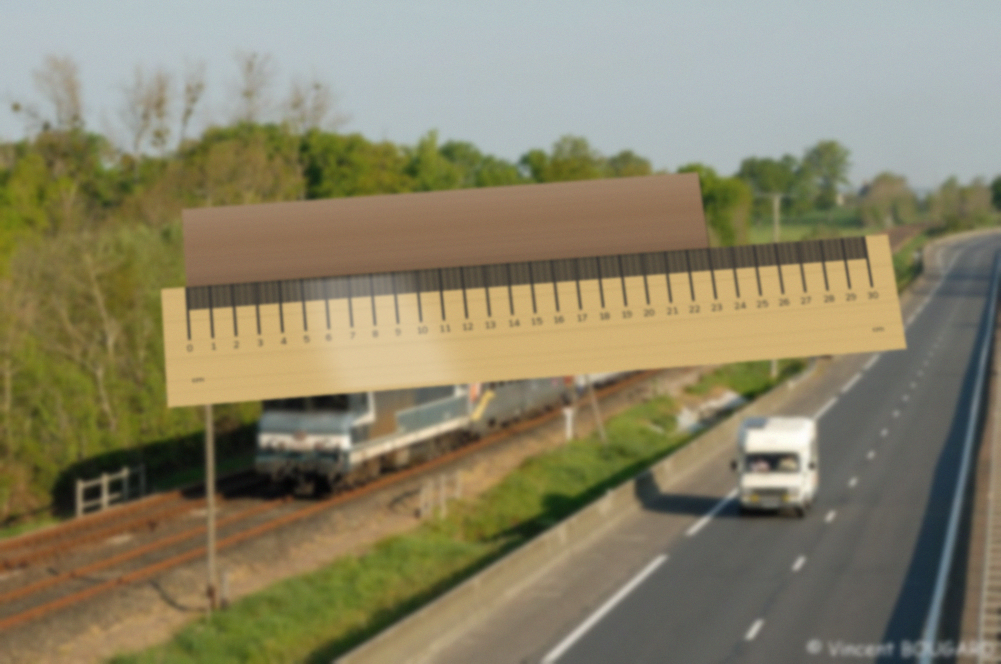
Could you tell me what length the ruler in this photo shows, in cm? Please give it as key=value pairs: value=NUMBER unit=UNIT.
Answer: value=23 unit=cm
